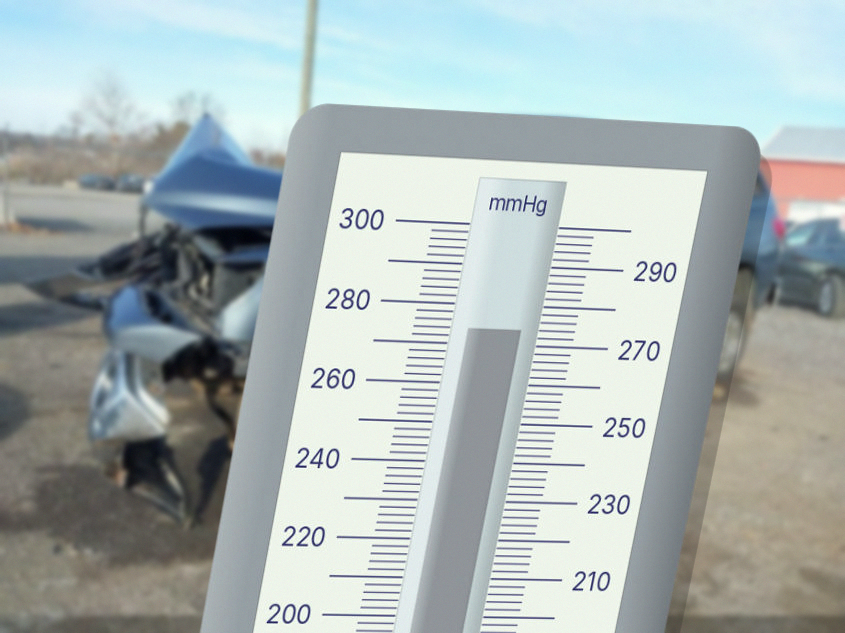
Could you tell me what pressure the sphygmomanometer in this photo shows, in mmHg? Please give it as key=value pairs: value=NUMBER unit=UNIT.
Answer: value=274 unit=mmHg
